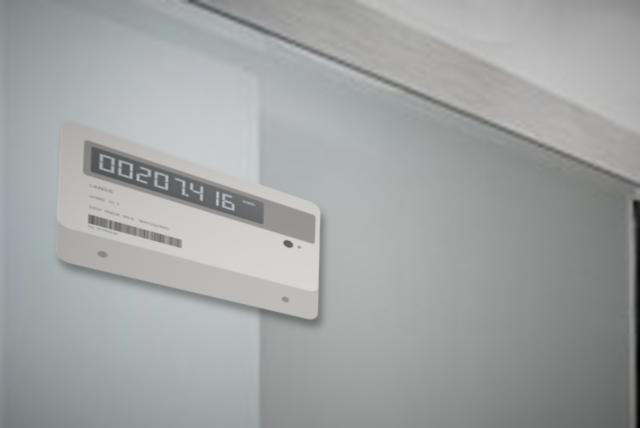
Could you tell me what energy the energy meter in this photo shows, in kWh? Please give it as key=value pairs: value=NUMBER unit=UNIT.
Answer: value=207.416 unit=kWh
